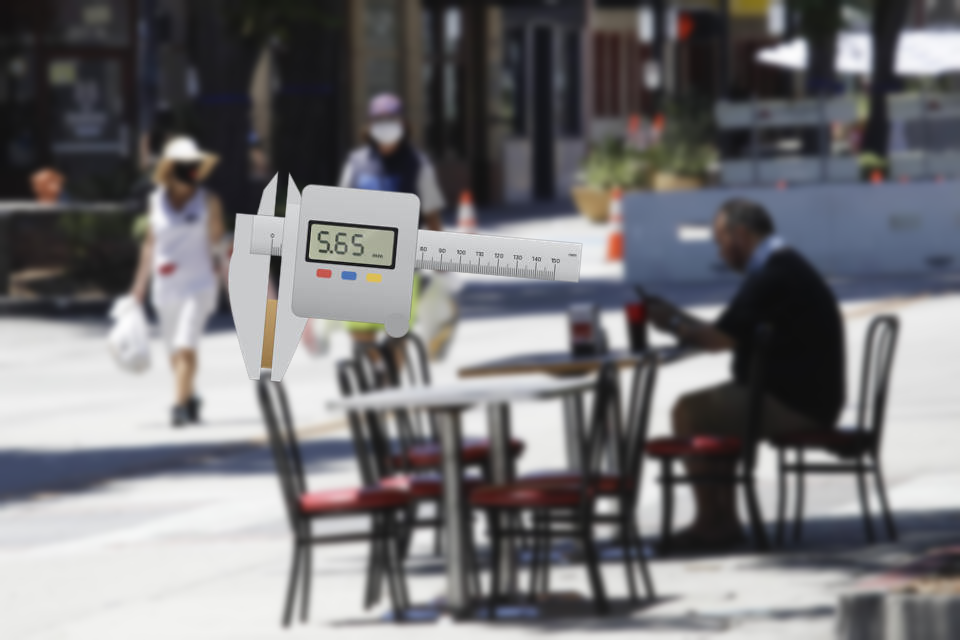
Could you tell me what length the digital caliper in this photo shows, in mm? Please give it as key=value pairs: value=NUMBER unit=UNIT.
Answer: value=5.65 unit=mm
